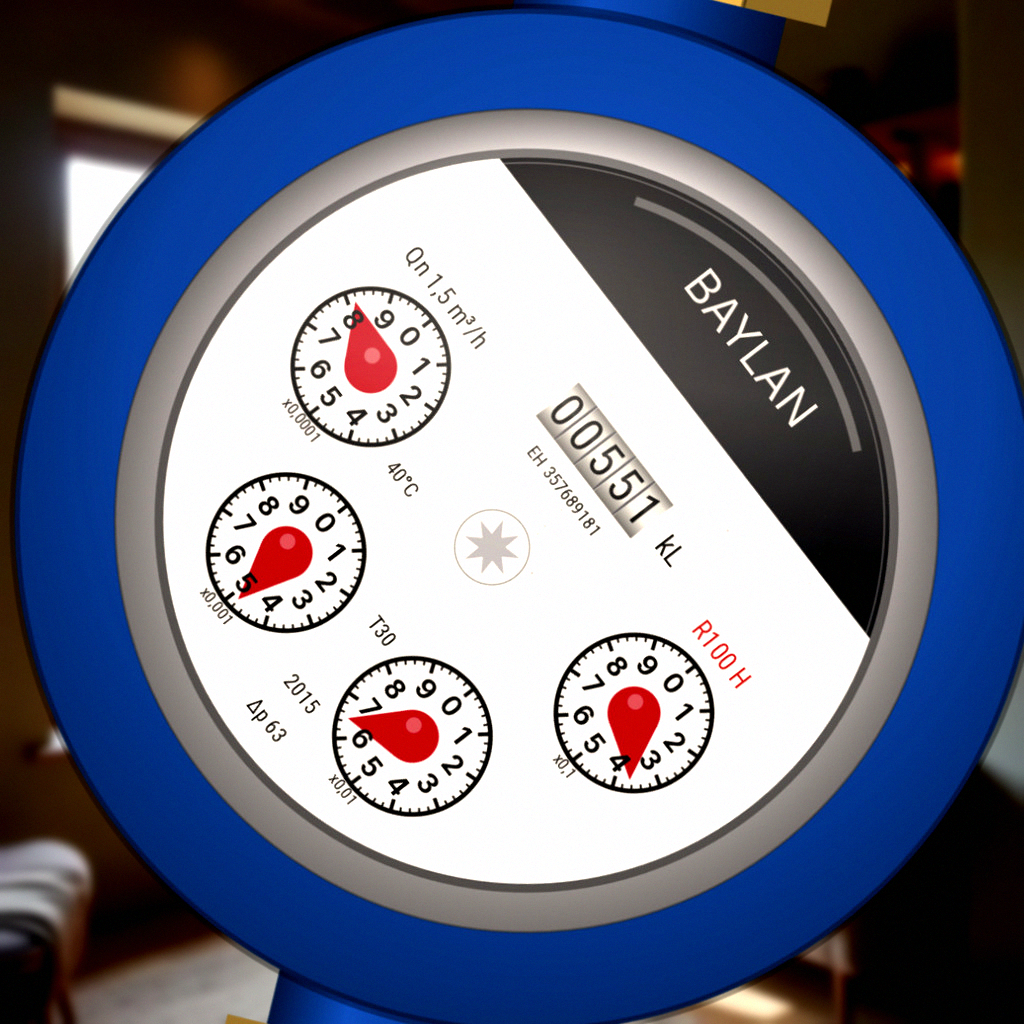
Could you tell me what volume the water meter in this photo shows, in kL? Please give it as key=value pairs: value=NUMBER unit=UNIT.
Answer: value=551.3648 unit=kL
